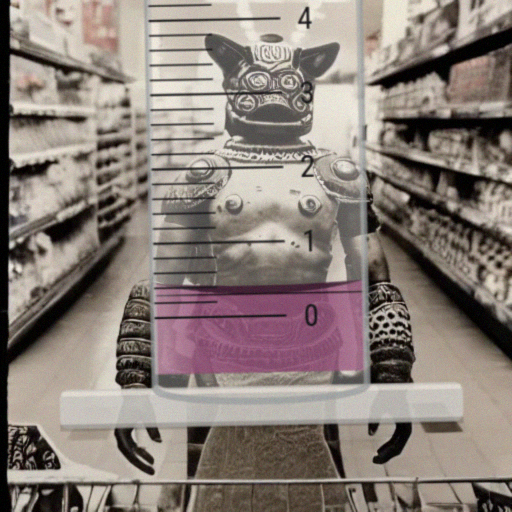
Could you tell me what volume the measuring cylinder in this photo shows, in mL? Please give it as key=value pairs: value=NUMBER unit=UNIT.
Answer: value=0.3 unit=mL
